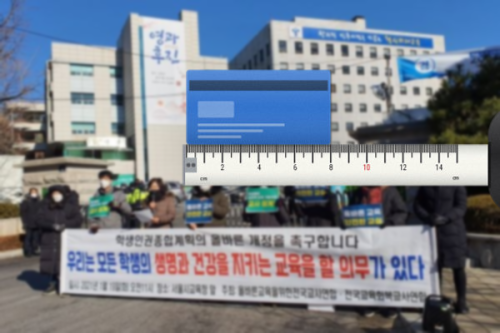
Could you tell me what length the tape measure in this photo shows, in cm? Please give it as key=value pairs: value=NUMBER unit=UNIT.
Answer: value=8 unit=cm
